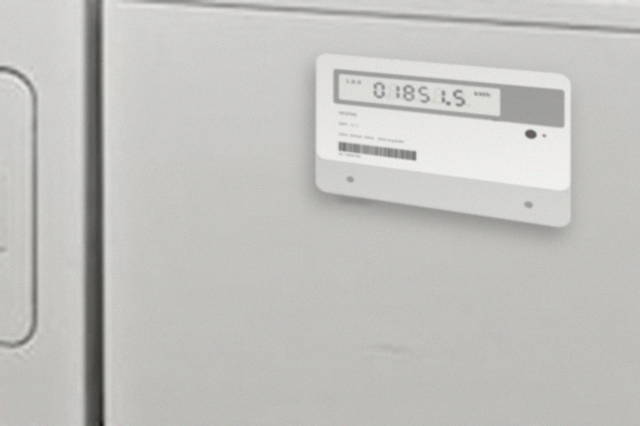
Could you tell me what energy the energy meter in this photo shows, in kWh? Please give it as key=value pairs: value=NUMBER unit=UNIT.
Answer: value=1851.5 unit=kWh
